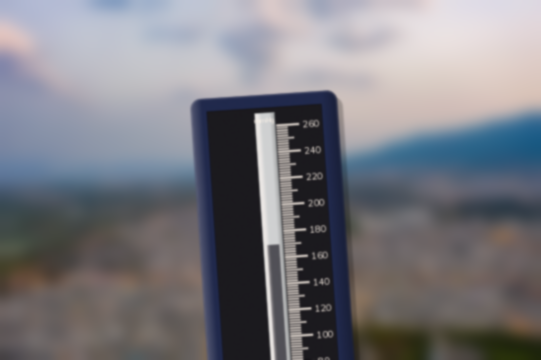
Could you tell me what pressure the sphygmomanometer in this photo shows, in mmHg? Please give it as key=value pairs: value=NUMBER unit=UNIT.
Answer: value=170 unit=mmHg
